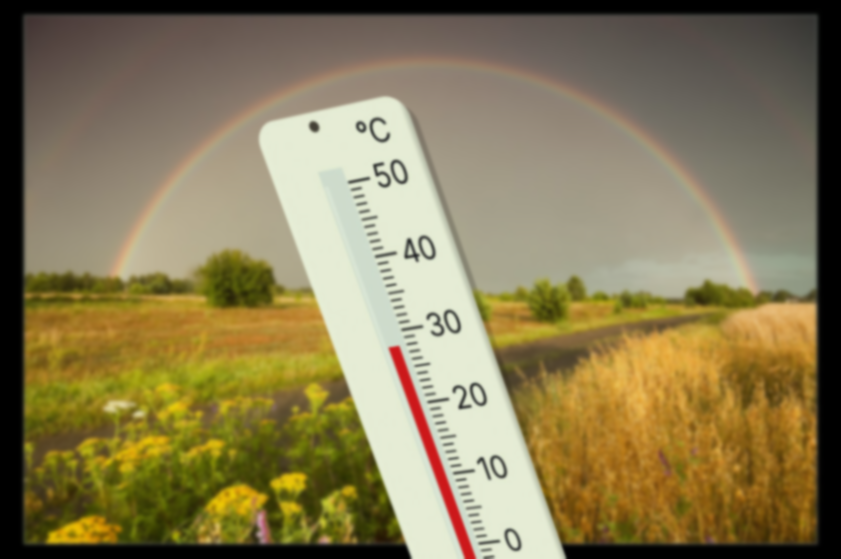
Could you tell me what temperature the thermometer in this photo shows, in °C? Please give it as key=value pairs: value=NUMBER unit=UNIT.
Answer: value=28 unit=°C
